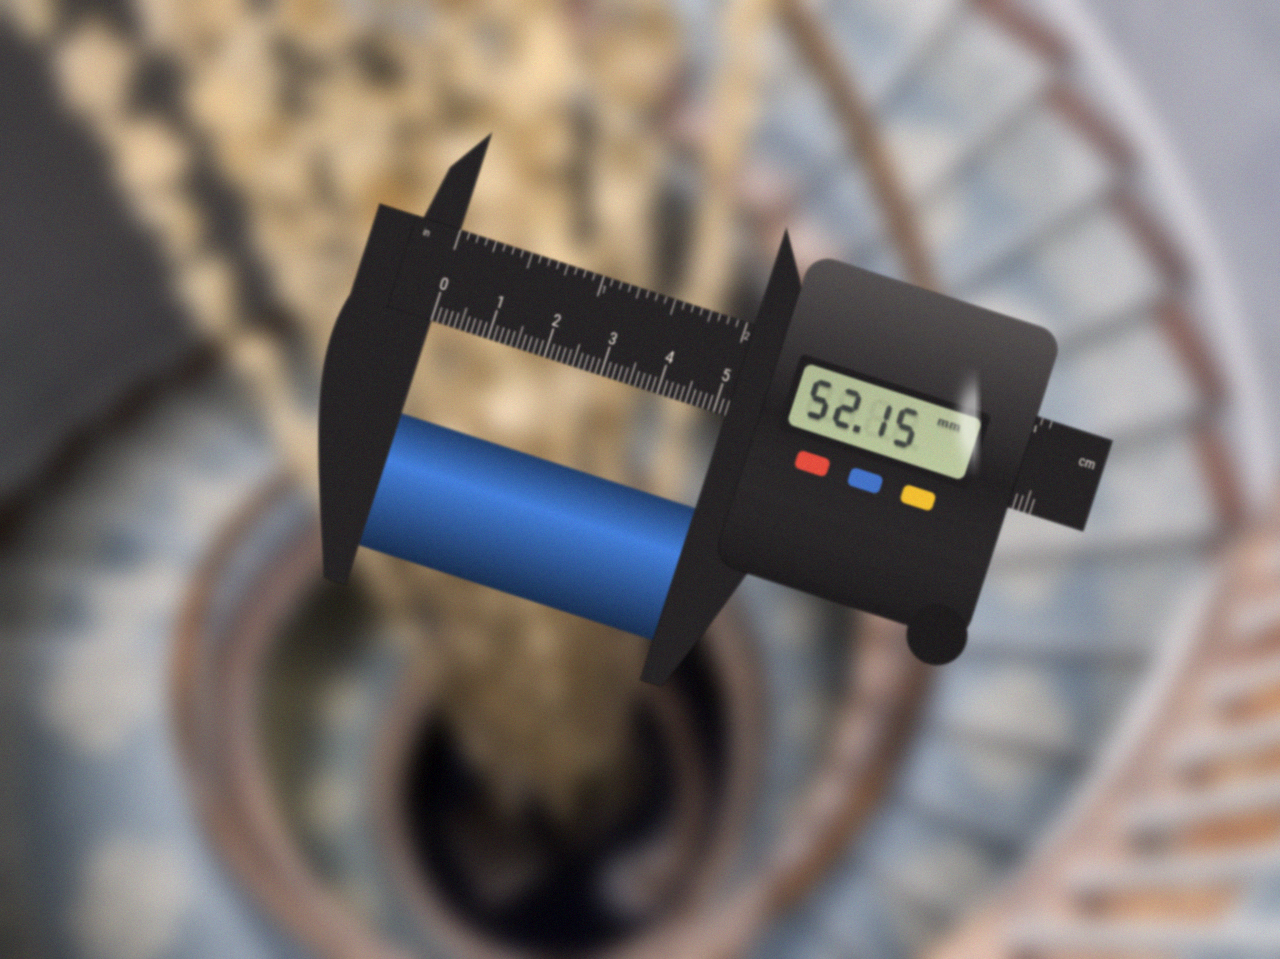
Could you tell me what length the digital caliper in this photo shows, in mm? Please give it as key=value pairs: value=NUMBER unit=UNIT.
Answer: value=52.15 unit=mm
